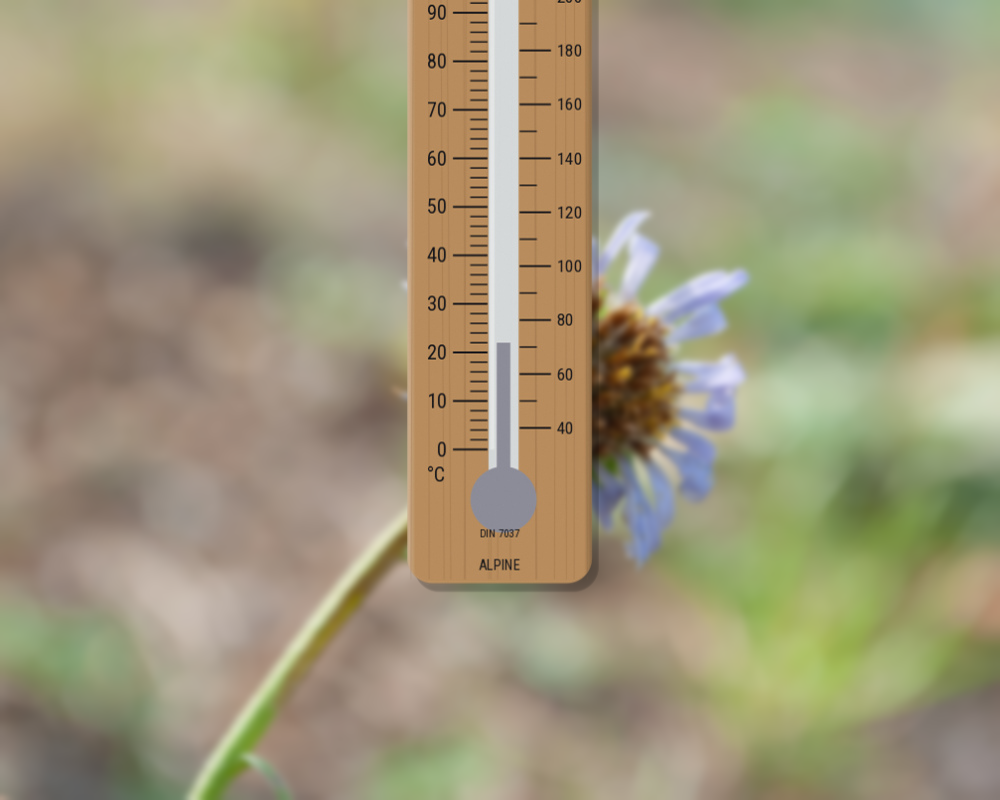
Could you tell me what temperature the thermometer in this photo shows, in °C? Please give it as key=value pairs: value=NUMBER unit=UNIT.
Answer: value=22 unit=°C
